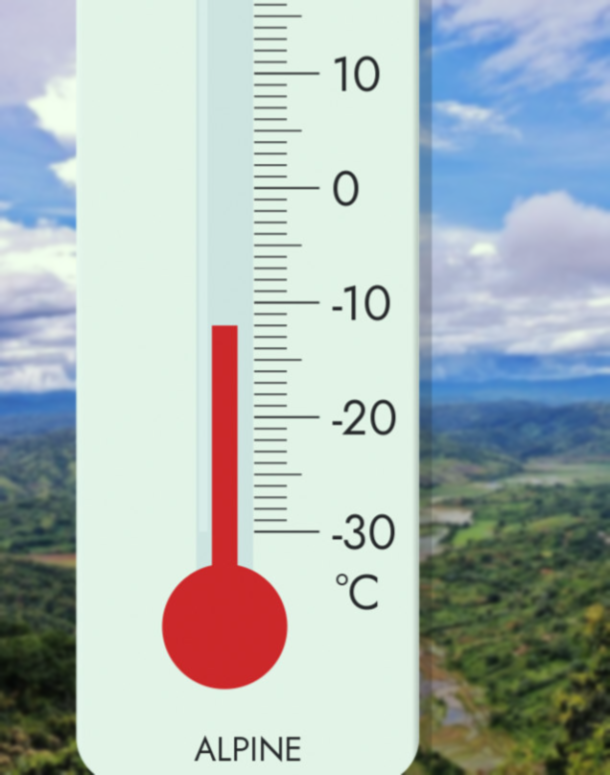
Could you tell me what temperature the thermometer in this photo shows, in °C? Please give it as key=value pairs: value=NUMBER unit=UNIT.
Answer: value=-12 unit=°C
